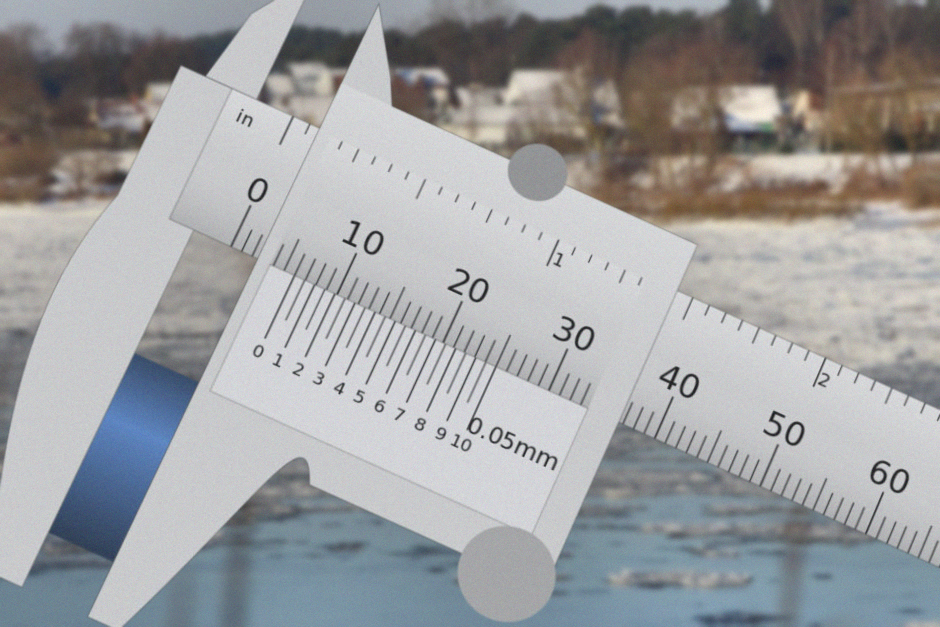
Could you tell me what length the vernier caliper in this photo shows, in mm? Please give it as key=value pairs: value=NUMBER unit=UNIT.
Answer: value=6.0 unit=mm
